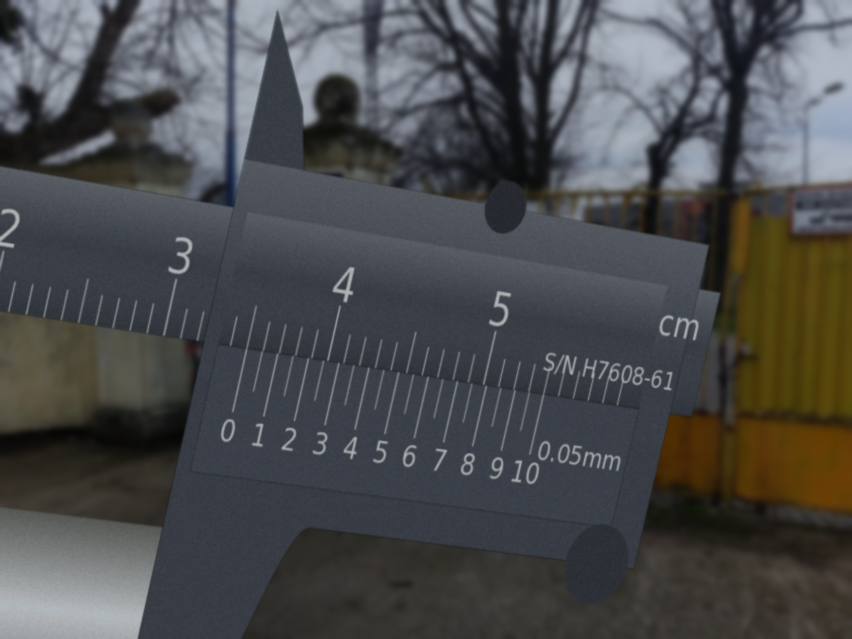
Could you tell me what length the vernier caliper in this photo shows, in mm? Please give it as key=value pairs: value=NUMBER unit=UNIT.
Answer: value=35.0 unit=mm
